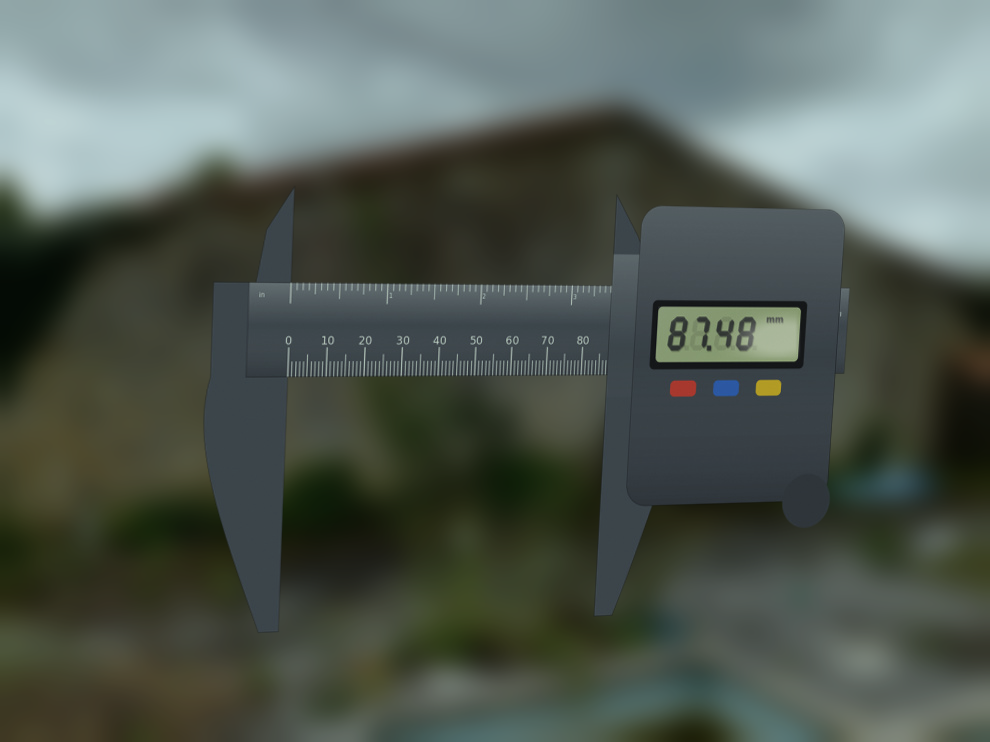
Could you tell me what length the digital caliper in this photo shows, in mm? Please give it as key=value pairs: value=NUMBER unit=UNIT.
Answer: value=87.48 unit=mm
